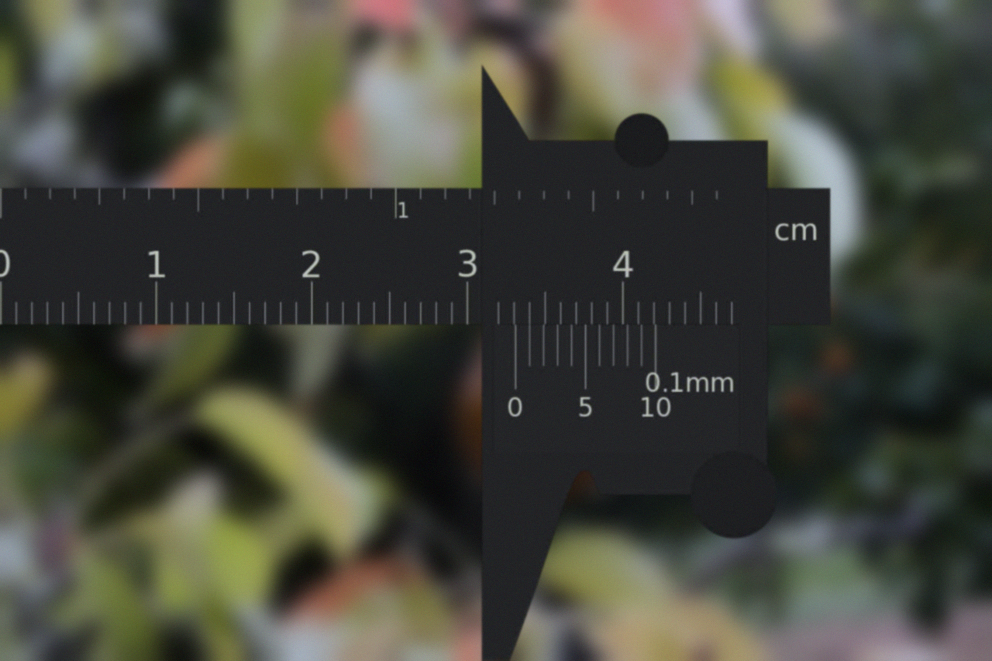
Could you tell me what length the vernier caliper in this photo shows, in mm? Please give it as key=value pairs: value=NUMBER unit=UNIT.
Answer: value=33.1 unit=mm
